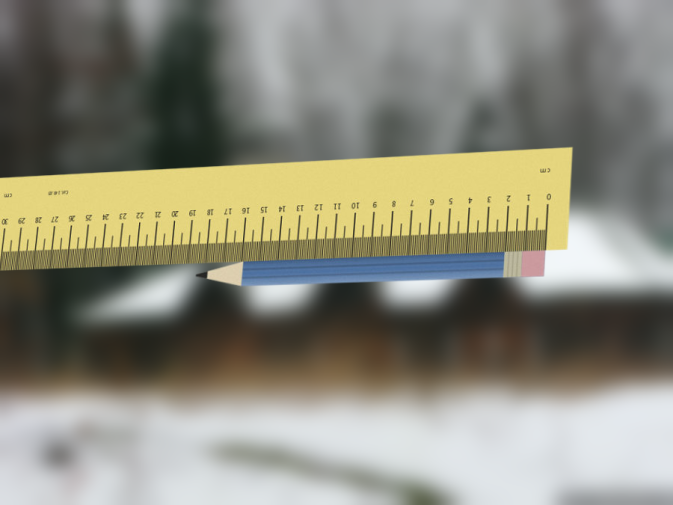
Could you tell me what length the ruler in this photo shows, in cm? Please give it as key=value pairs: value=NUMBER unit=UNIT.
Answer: value=18.5 unit=cm
